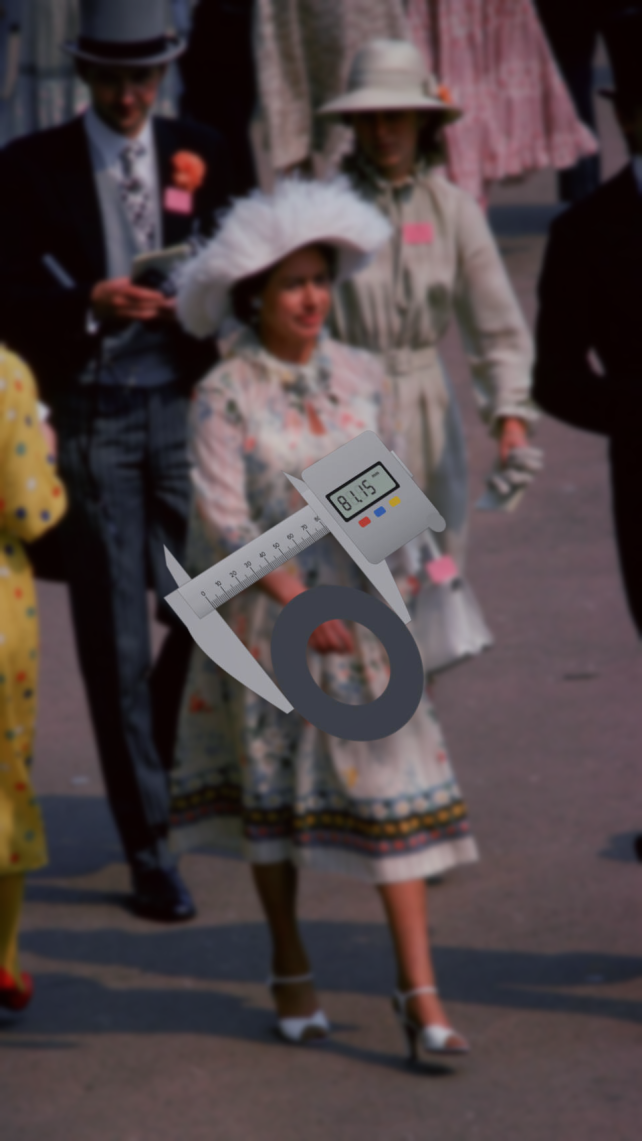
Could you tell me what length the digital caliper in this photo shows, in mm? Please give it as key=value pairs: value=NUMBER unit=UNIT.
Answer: value=81.15 unit=mm
